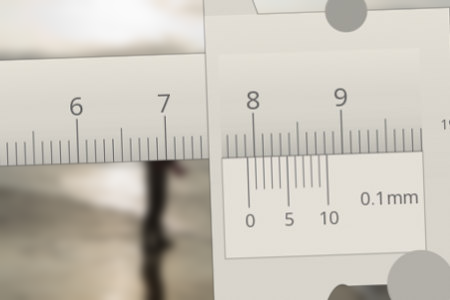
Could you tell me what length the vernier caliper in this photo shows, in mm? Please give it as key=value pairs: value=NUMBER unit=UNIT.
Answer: value=79.2 unit=mm
